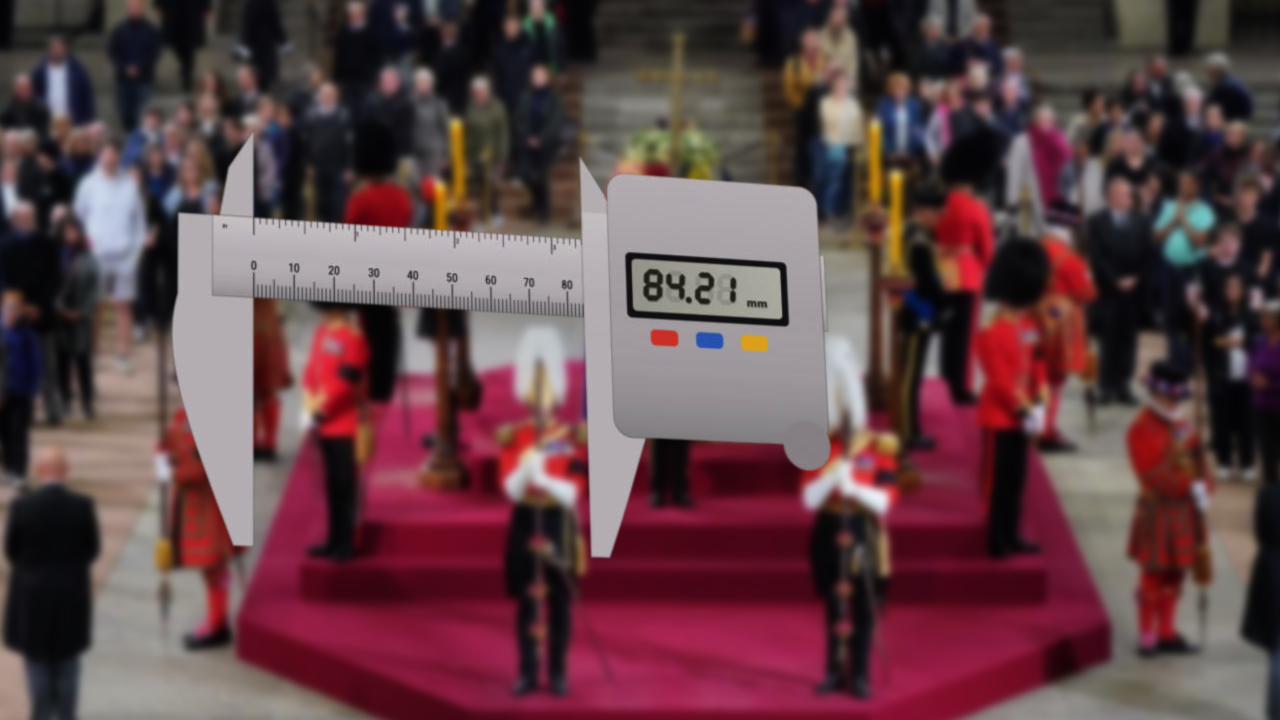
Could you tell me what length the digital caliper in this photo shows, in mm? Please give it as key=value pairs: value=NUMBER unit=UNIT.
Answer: value=84.21 unit=mm
